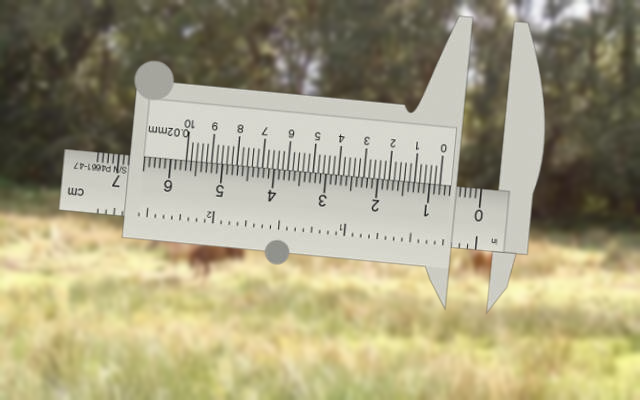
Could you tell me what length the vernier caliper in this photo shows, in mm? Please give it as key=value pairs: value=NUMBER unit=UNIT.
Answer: value=8.0 unit=mm
